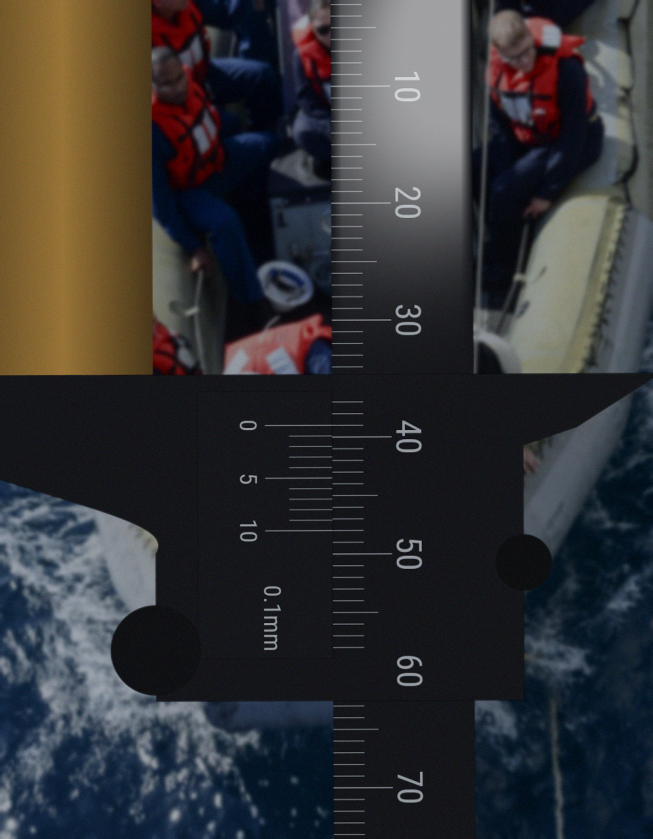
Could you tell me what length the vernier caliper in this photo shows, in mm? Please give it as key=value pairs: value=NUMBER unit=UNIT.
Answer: value=39.0 unit=mm
